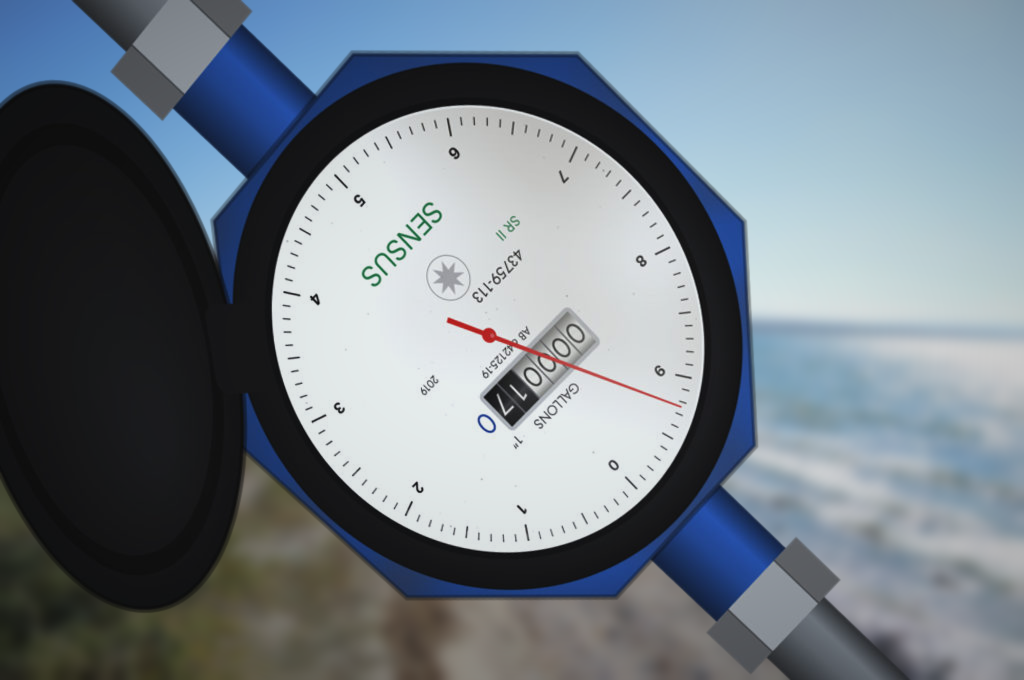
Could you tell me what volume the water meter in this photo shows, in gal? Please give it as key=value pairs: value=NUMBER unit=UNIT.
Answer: value=169.2 unit=gal
